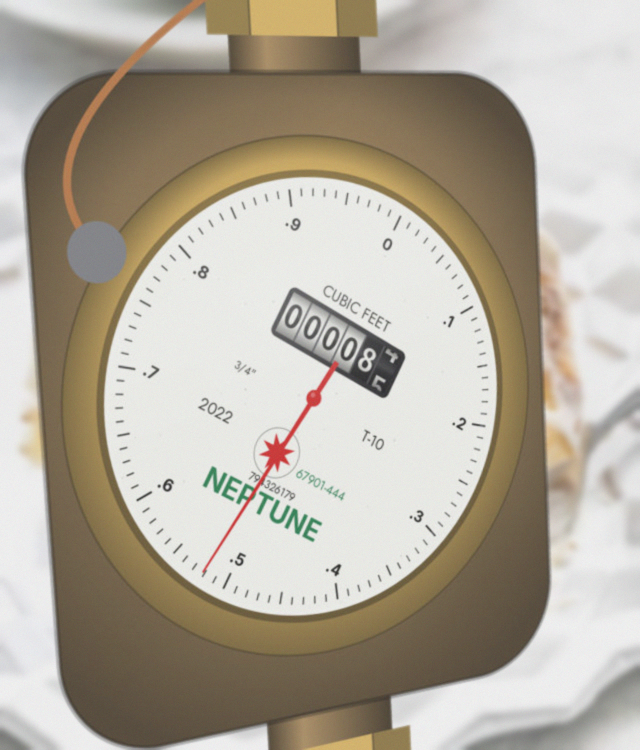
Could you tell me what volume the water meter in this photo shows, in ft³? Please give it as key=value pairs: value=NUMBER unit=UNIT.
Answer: value=84.52 unit=ft³
